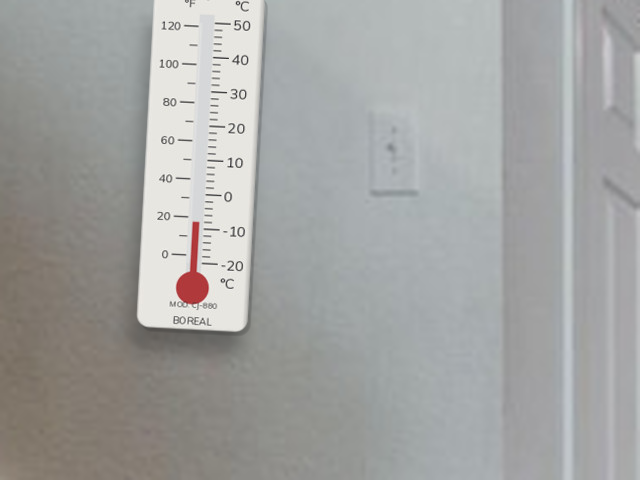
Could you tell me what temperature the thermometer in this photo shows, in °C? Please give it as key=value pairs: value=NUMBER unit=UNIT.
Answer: value=-8 unit=°C
